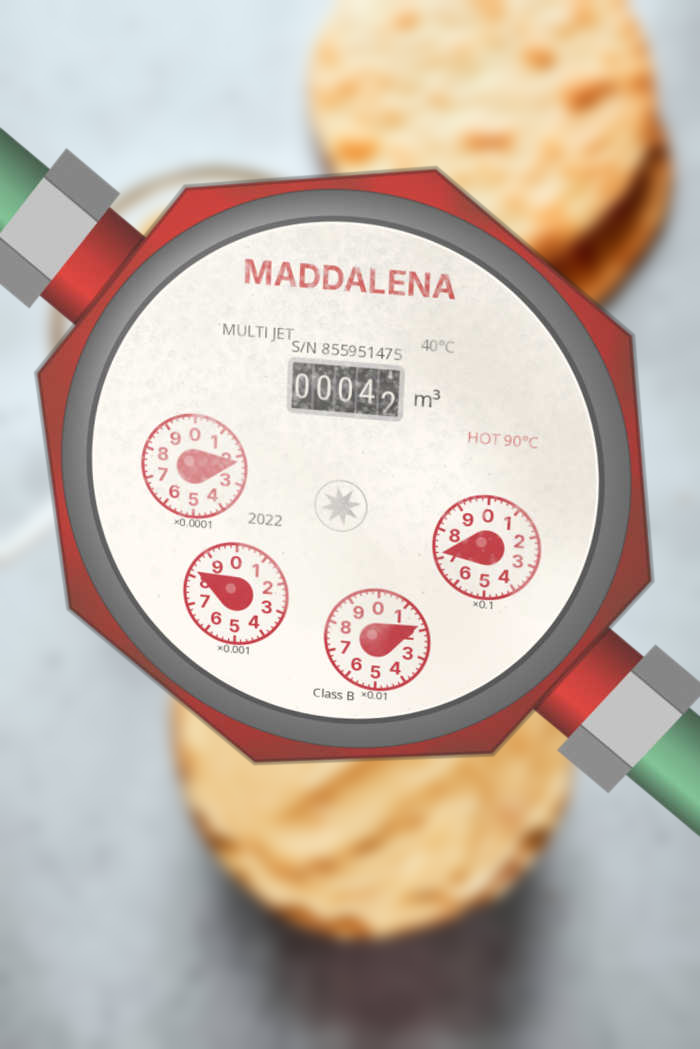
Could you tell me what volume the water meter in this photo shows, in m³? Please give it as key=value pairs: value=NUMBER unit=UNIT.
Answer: value=41.7182 unit=m³
